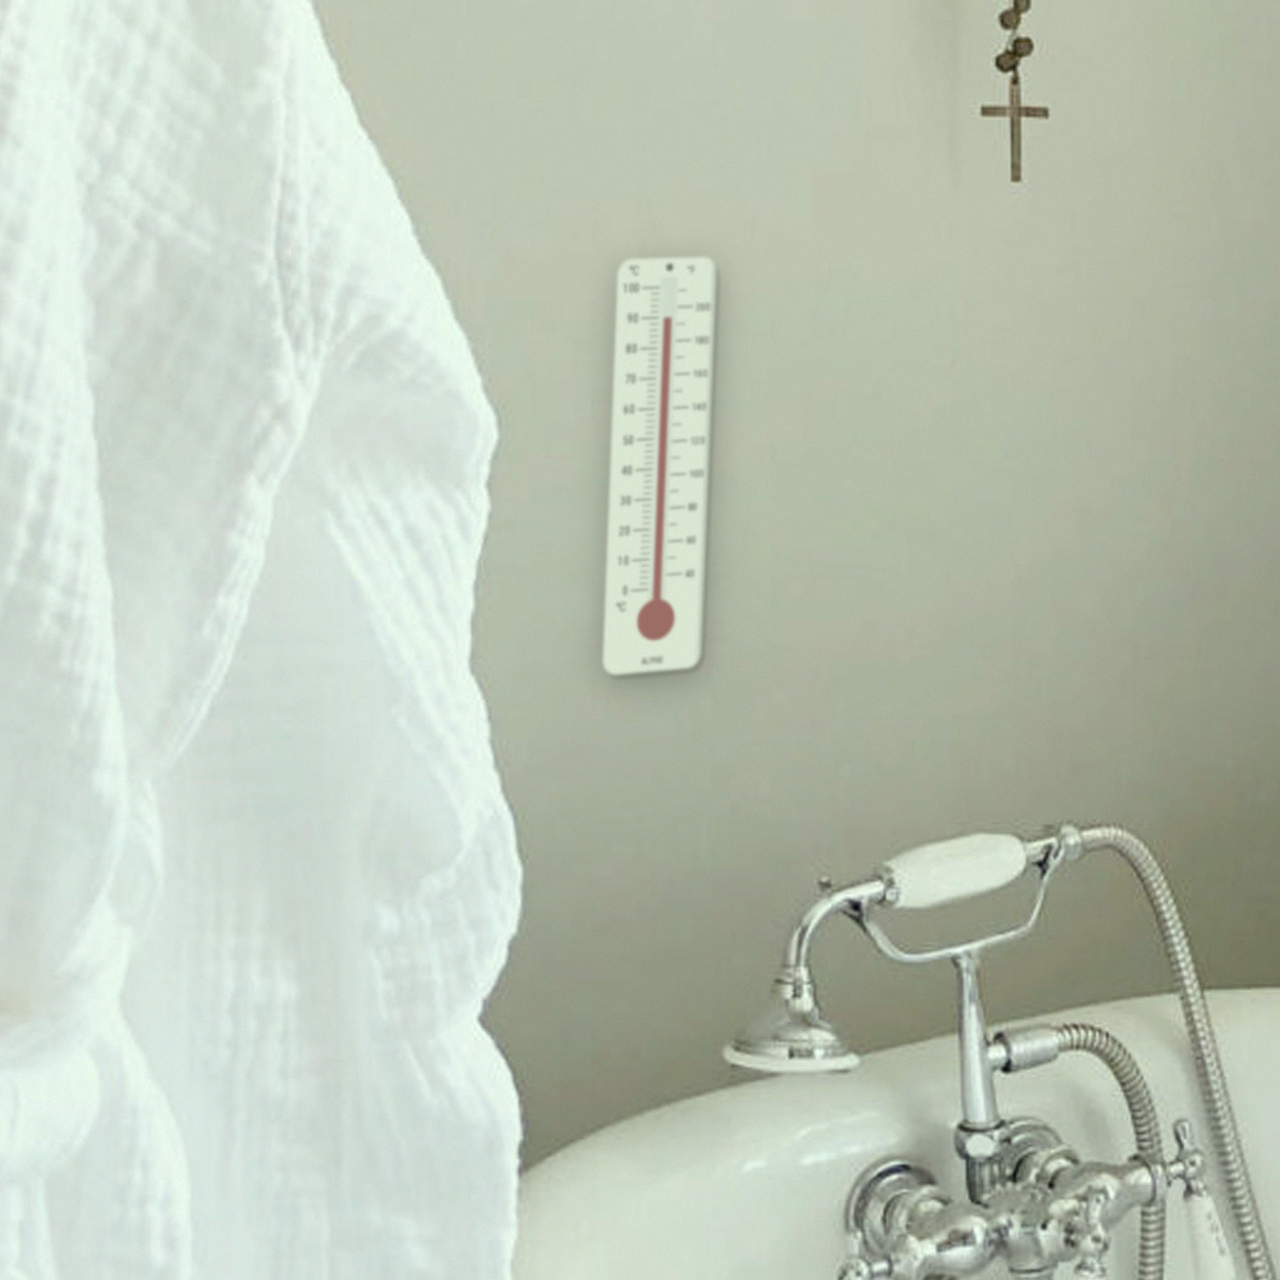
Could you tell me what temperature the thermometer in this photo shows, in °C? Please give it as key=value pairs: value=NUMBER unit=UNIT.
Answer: value=90 unit=°C
